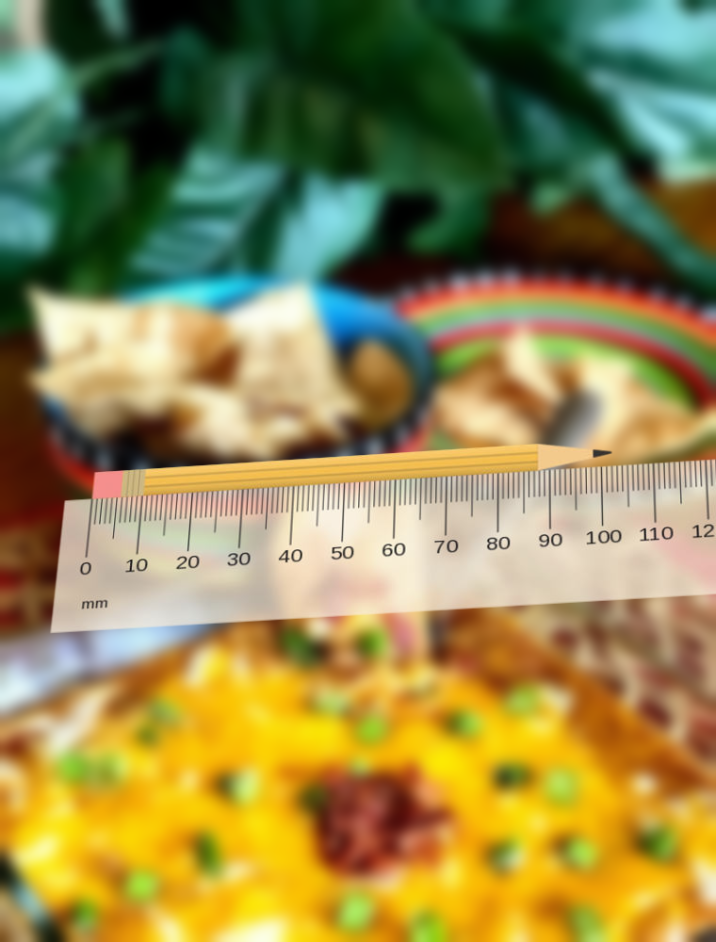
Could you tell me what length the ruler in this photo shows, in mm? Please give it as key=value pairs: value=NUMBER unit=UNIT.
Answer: value=102 unit=mm
